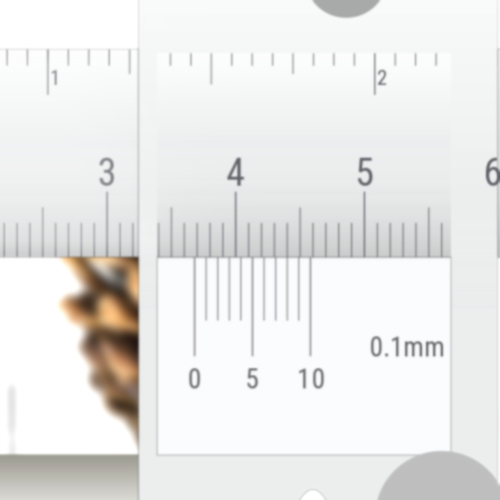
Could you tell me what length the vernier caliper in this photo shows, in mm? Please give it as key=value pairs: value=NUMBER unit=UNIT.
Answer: value=36.8 unit=mm
